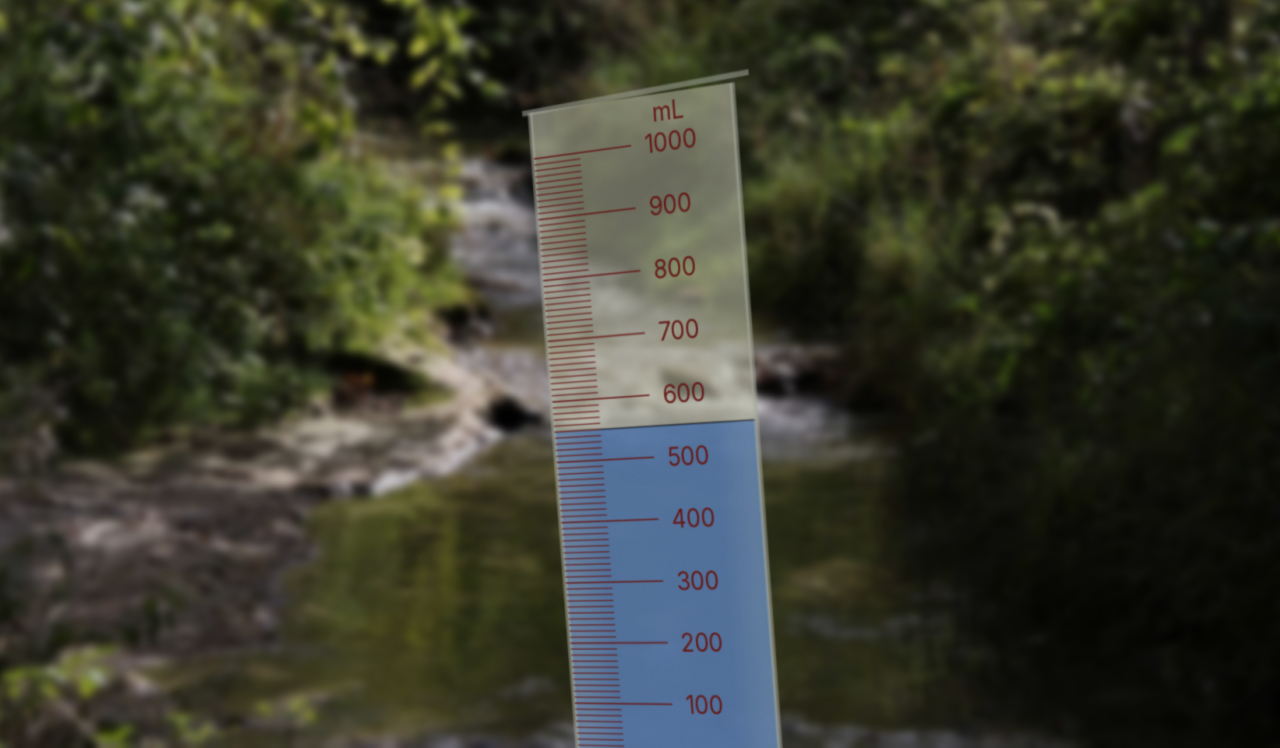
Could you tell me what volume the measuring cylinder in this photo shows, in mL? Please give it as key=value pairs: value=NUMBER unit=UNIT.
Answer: value=550 unit=mL
